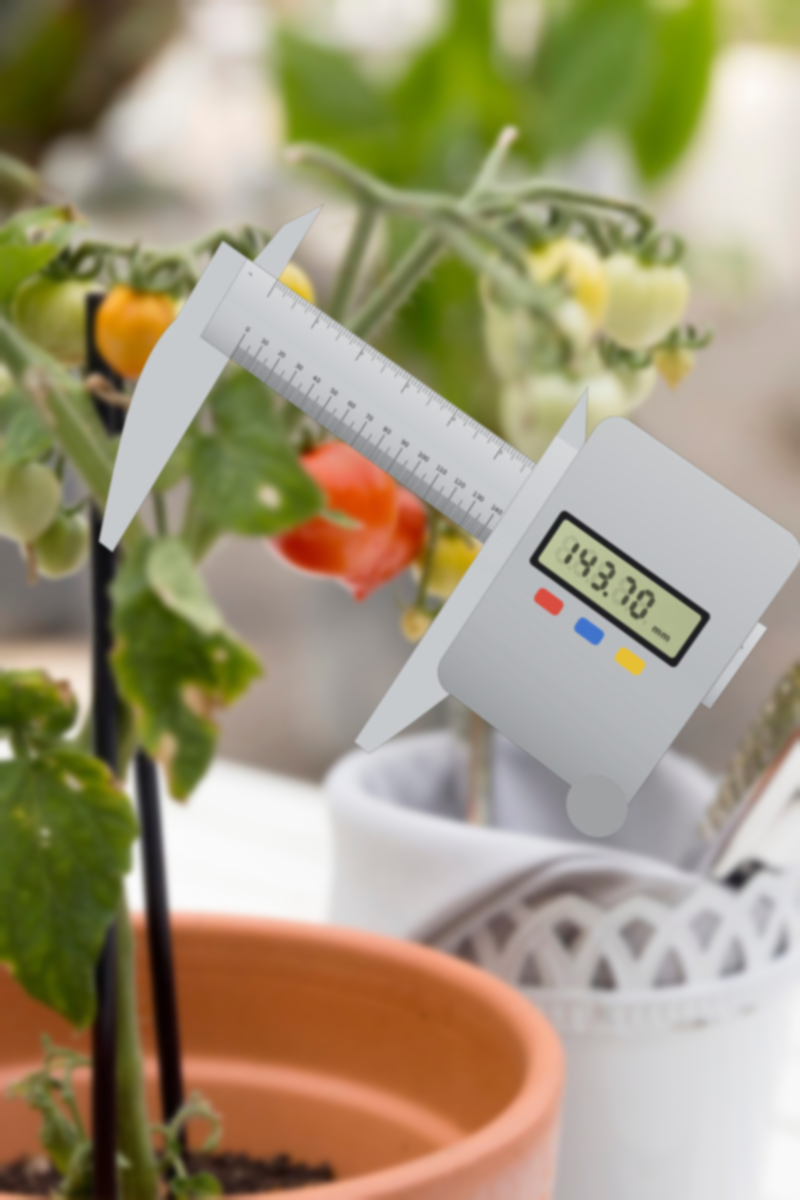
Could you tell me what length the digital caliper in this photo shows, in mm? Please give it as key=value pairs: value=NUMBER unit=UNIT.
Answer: value=143.70 unit=mm
